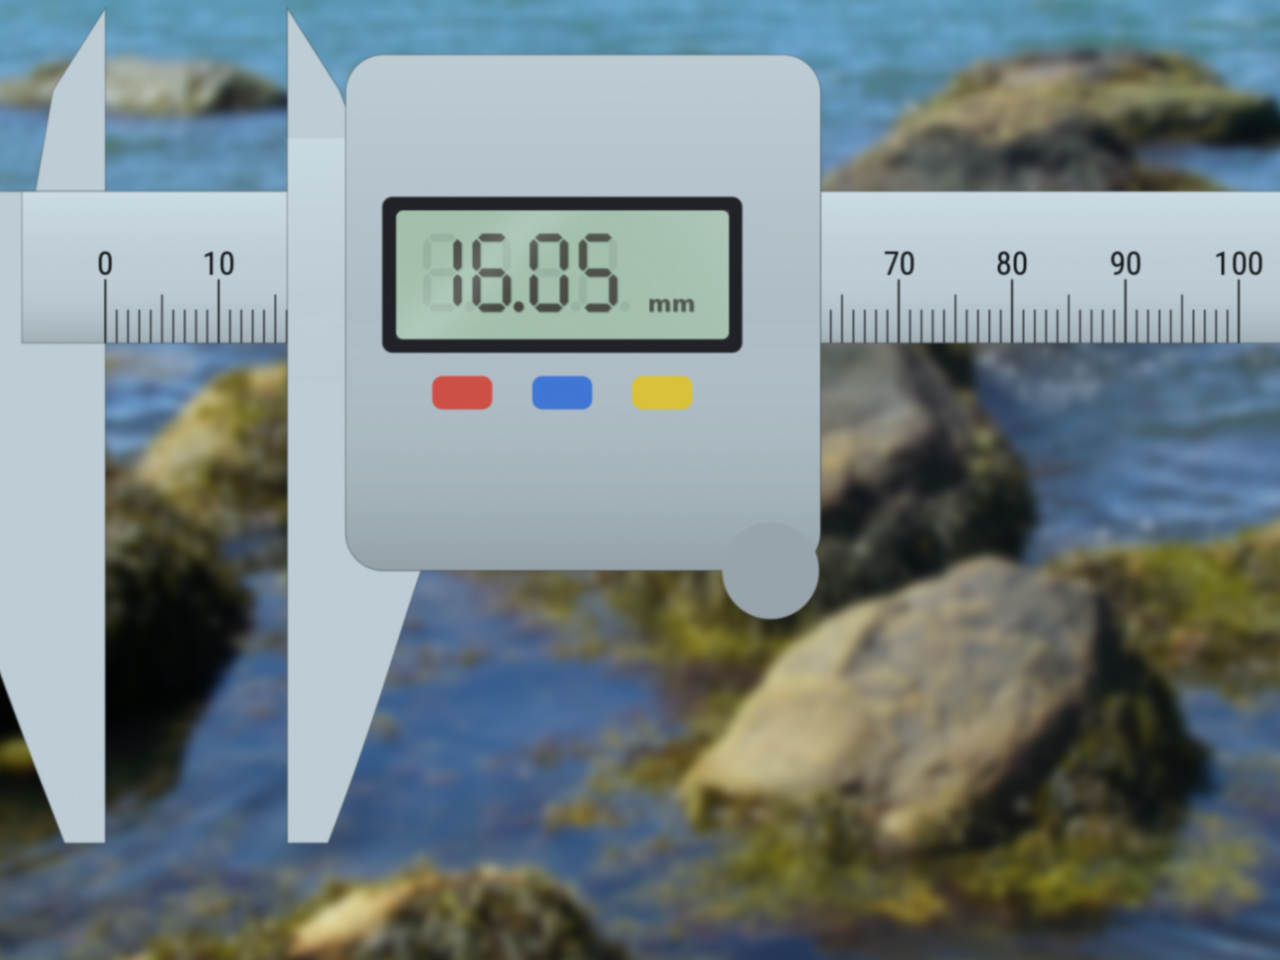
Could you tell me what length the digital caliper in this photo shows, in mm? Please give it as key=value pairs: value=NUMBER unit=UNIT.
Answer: value=16.05 unit=mm
